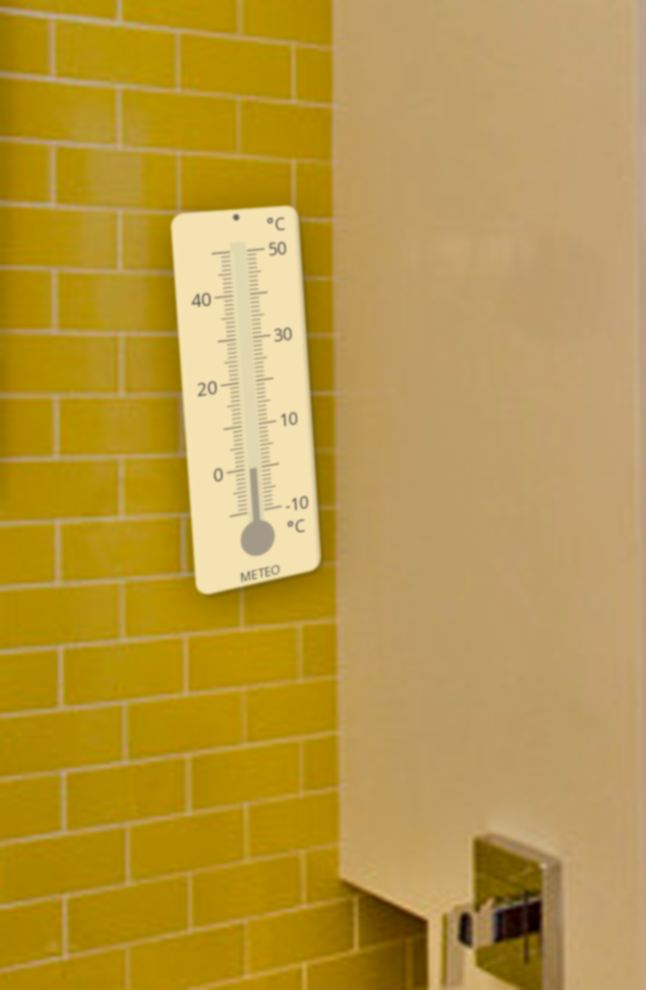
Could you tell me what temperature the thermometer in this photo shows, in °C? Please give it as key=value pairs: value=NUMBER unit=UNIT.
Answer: value=0 unit=°C
